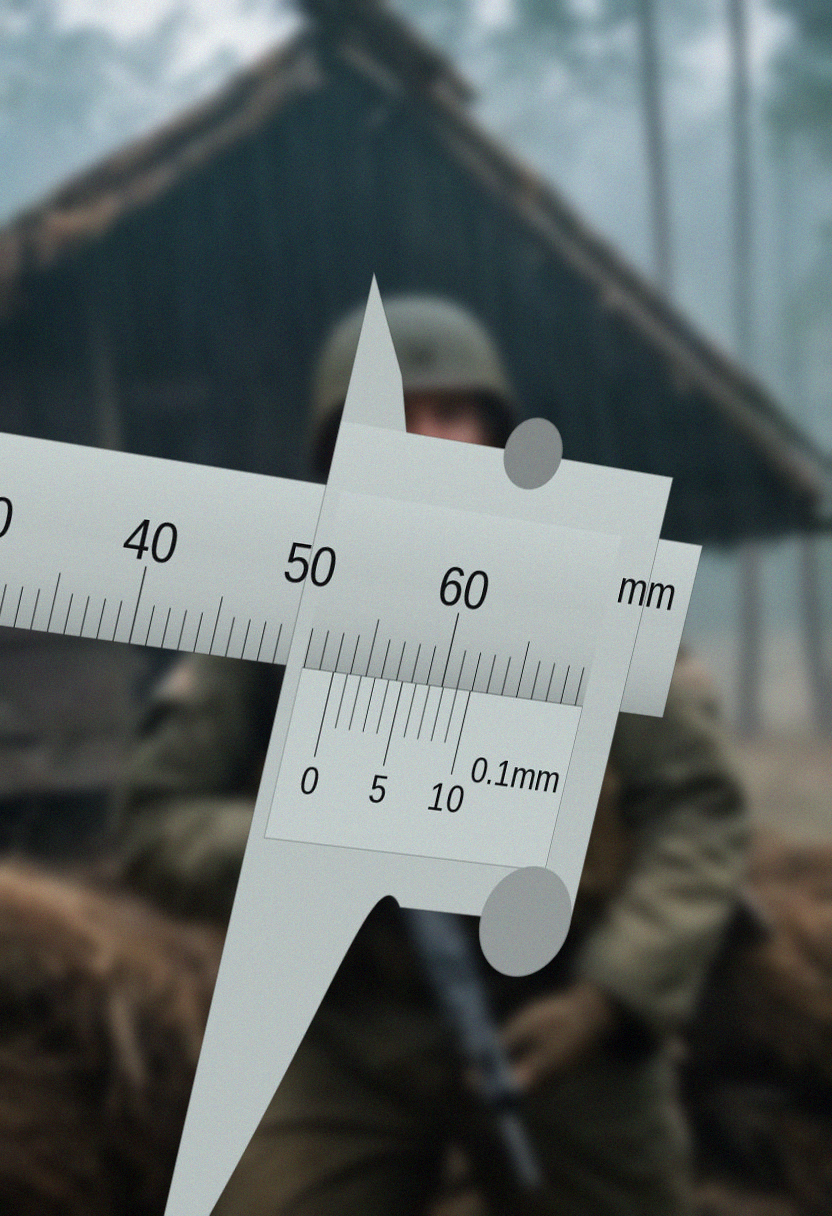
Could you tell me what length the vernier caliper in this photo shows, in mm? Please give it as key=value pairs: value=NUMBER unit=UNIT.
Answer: value=52.9 unit=mm
